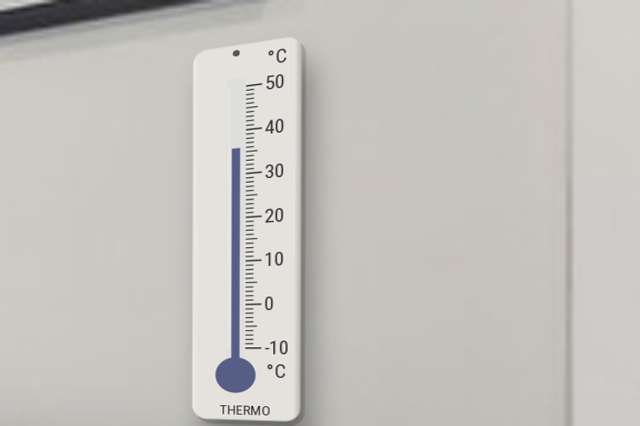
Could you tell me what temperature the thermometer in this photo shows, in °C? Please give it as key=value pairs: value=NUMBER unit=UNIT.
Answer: value=36 unit=°C
